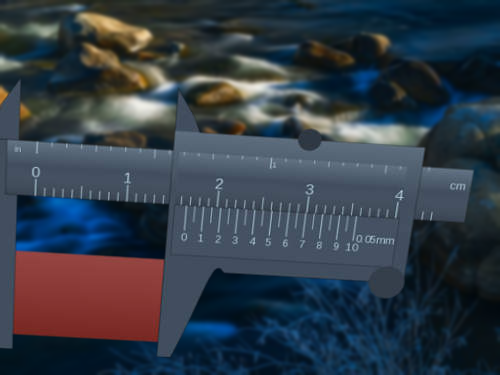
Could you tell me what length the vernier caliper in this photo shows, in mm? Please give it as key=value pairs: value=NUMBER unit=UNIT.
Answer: value=16.6 unit=mm
